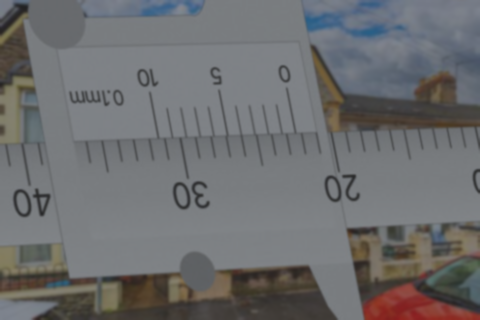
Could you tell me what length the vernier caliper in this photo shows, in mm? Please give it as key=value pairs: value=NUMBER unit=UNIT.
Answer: value=22.4 unit=mm
